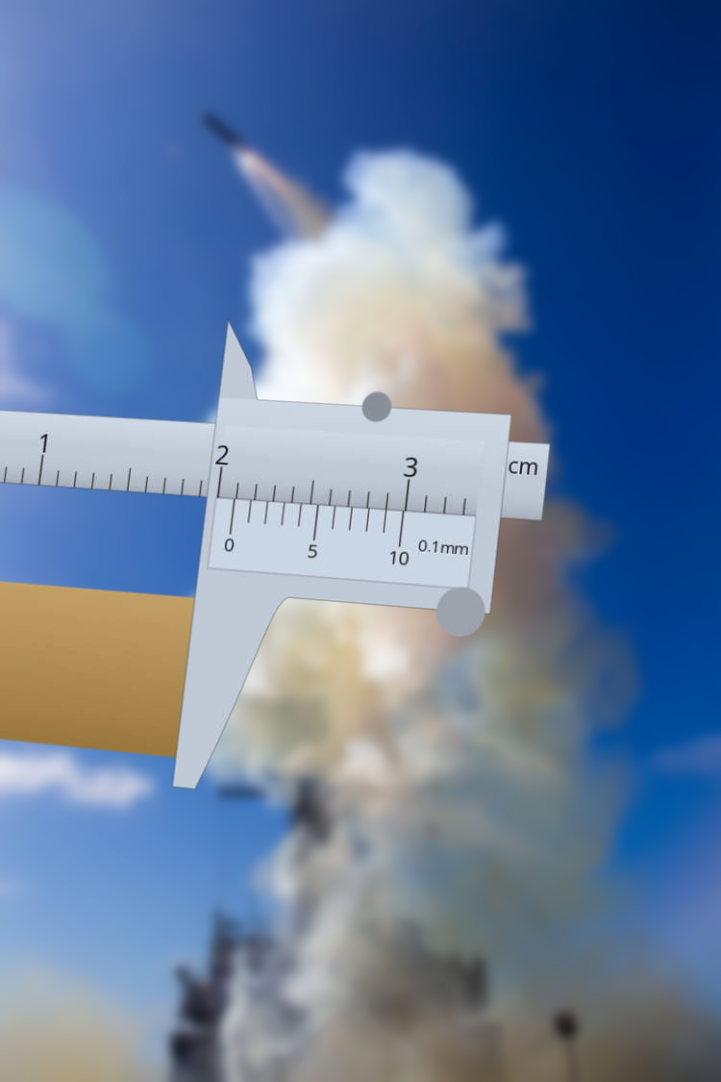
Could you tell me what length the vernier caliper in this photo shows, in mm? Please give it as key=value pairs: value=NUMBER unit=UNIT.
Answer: value=20.9 unit=mm
